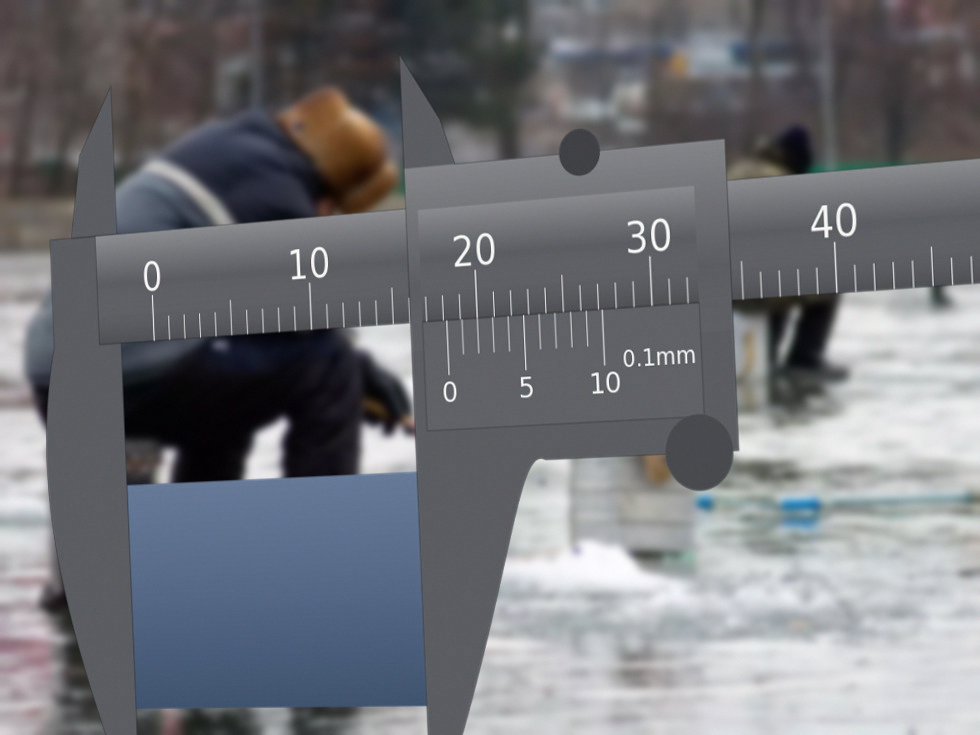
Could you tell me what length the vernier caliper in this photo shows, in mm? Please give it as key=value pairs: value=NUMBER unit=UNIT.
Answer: value=18.2 unit=mm
